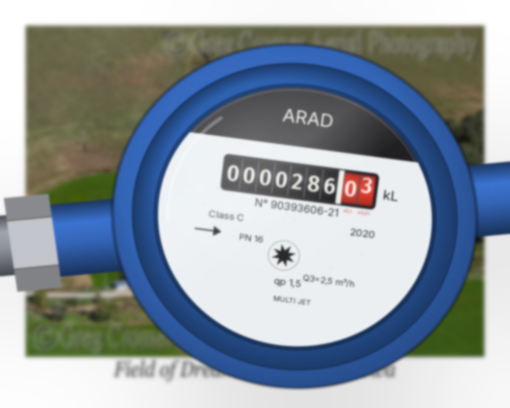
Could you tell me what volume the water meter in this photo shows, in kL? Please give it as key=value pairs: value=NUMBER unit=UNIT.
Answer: value=286.03 unit=kL
